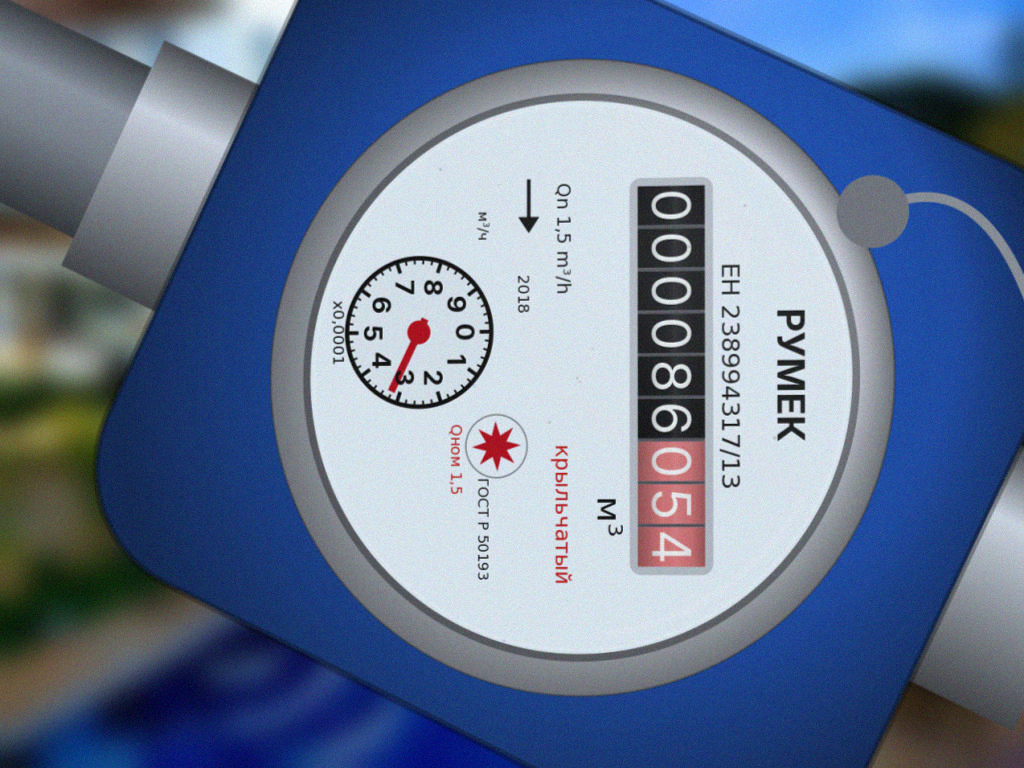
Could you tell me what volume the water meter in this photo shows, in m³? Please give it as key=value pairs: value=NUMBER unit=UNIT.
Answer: value=86.0543 unit=m³
